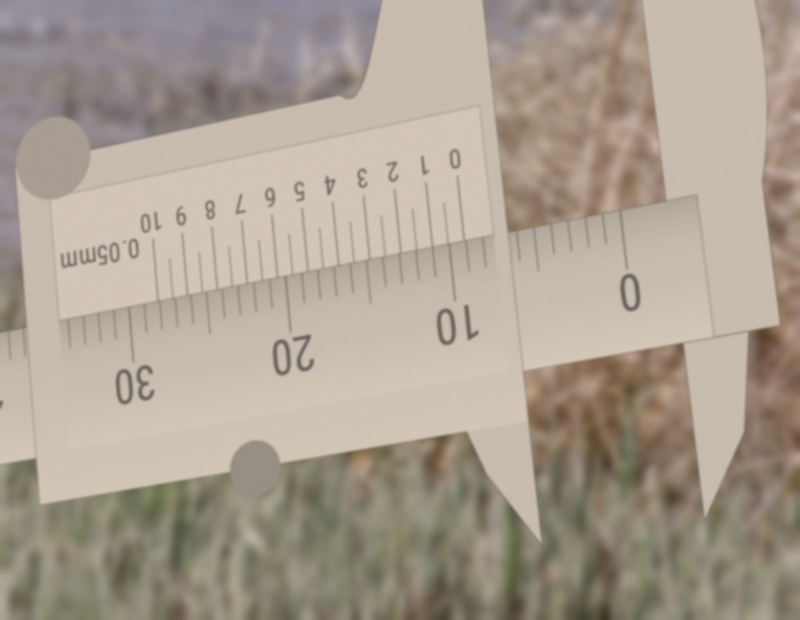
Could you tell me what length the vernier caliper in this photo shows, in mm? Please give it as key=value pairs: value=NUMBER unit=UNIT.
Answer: value=9.1 unit=mm
